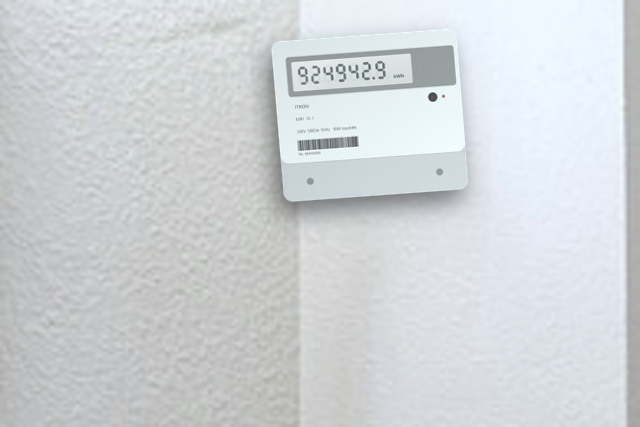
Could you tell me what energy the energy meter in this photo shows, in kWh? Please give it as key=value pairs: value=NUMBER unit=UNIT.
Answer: value=924942.9 unit=kWh
